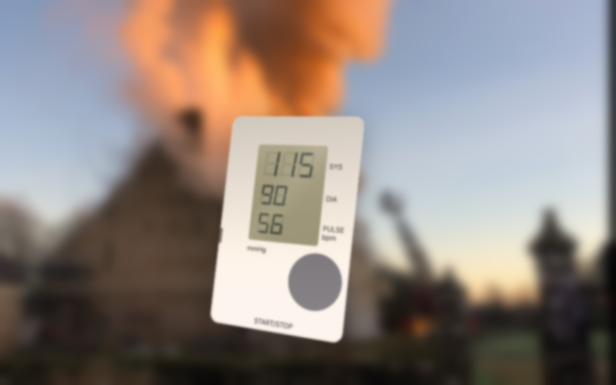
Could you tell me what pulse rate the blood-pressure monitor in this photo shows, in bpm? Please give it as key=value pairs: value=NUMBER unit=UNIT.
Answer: value=56 unit=bpm
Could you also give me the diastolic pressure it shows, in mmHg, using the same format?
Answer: value=90 unit=mmHg
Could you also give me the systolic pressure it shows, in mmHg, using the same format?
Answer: value=115 unit=mmHg
